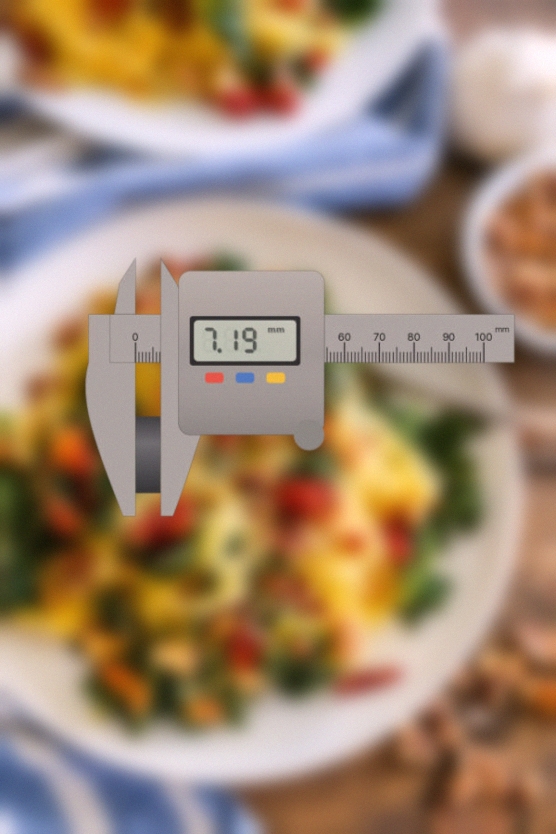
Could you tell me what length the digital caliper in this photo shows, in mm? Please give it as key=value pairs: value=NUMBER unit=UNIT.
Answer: value=7.19 unit=mm
